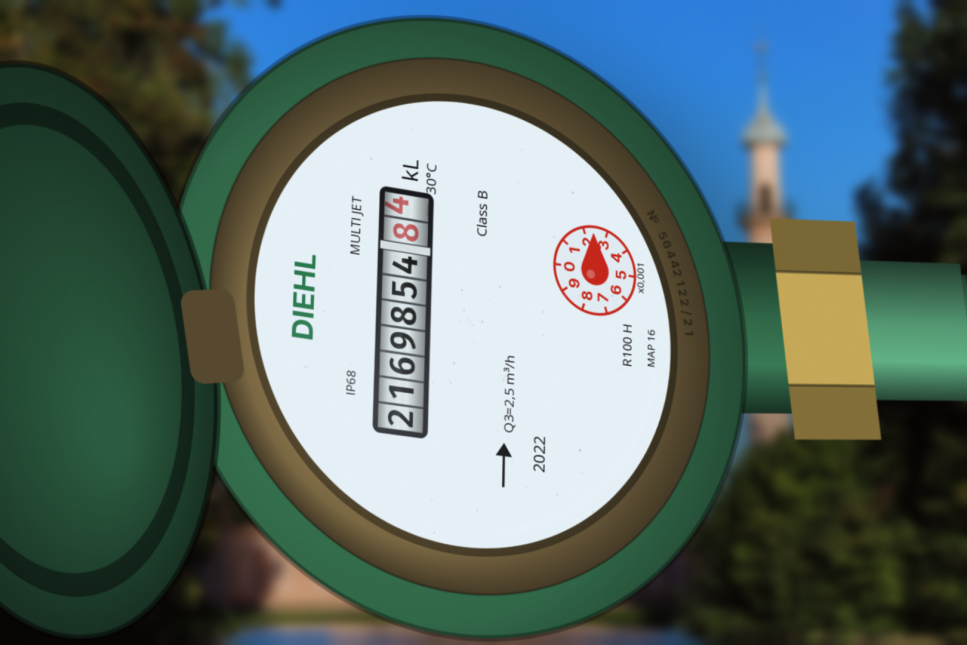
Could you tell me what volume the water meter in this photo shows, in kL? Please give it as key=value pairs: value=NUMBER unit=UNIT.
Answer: value=2169854.842 unit=kL
